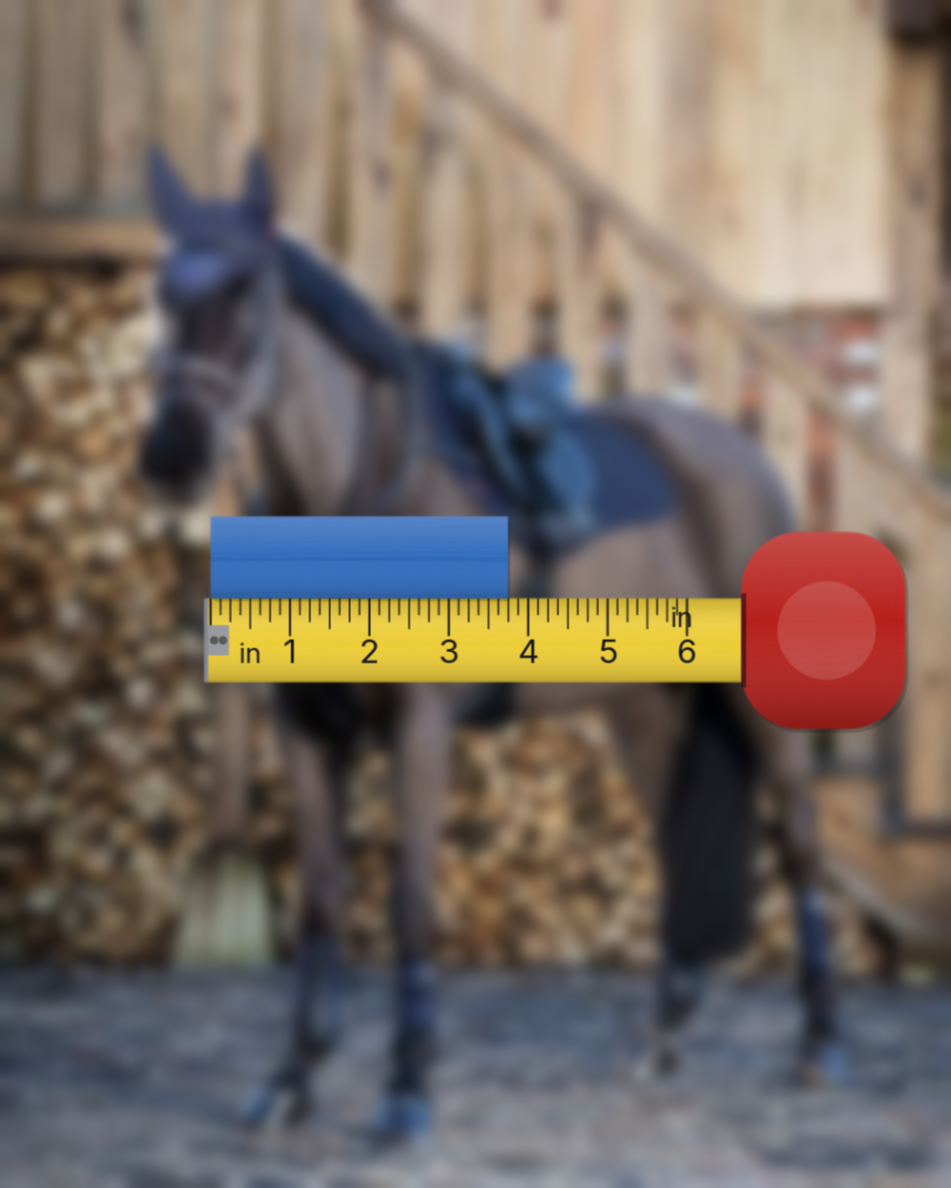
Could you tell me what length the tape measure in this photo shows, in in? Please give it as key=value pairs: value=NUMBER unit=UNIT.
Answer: value=3.75 unit=in
